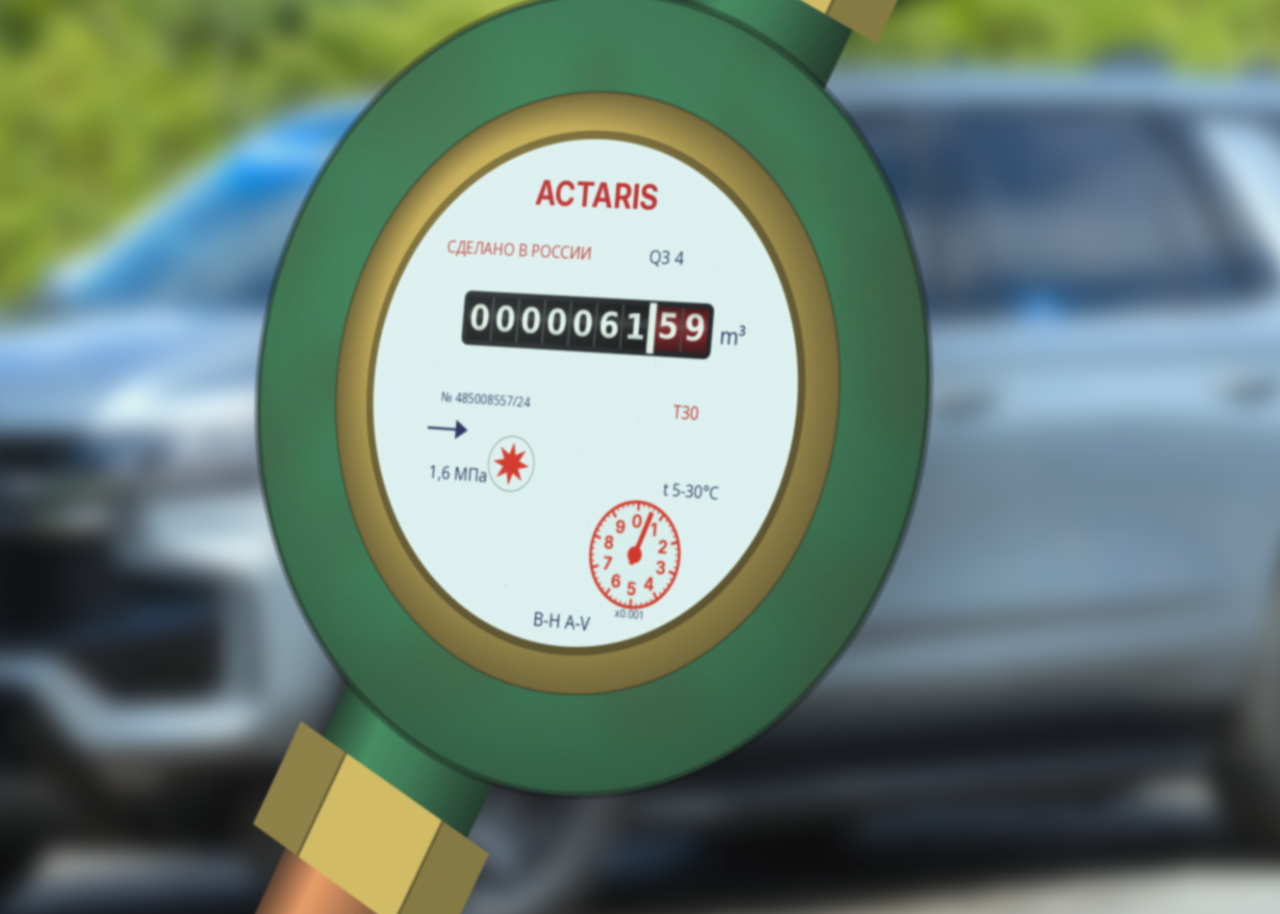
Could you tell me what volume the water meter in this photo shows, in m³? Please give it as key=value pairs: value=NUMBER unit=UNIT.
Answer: value=61.590 unit=m³
